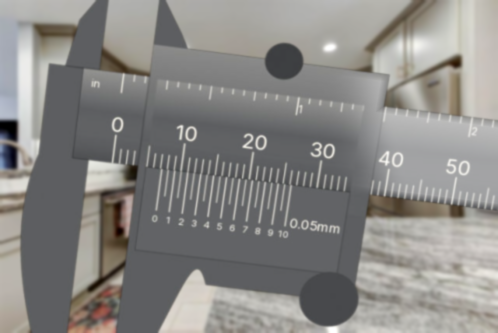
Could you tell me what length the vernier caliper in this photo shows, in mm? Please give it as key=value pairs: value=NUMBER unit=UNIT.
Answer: value=7.2 unit=mm
